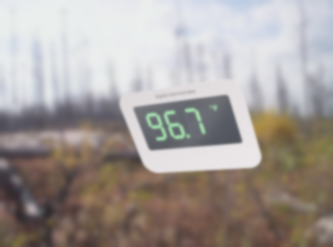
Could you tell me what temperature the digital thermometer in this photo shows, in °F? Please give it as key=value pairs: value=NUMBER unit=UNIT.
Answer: value=96.7 unit=°F
